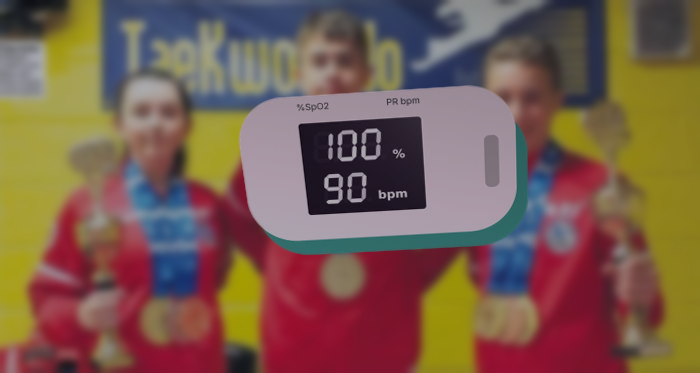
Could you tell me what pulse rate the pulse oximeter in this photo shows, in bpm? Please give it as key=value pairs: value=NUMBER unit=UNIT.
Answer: value=90 unit=bpm
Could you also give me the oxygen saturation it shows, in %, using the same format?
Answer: value=100 unit=%
